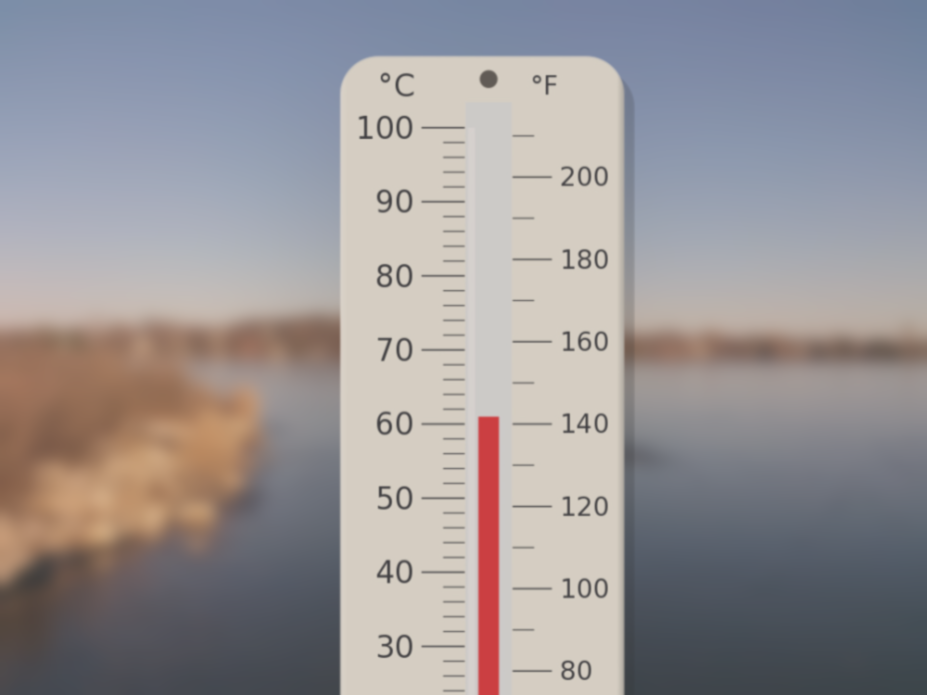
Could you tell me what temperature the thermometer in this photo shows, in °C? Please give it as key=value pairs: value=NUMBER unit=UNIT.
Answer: value=61 unit=°C
